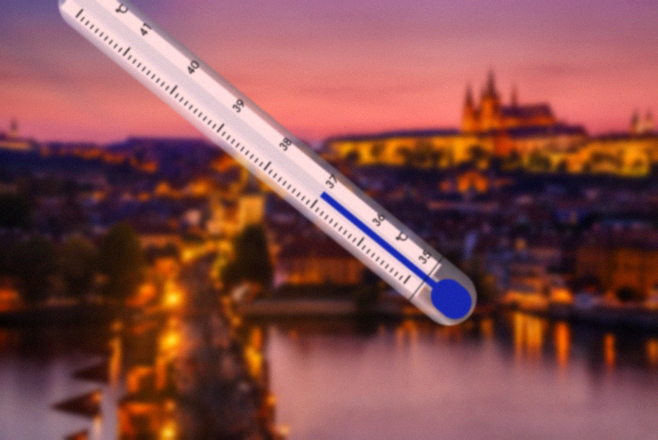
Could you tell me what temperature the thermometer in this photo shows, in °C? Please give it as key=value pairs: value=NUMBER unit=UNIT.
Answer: value=37 unit=°C
